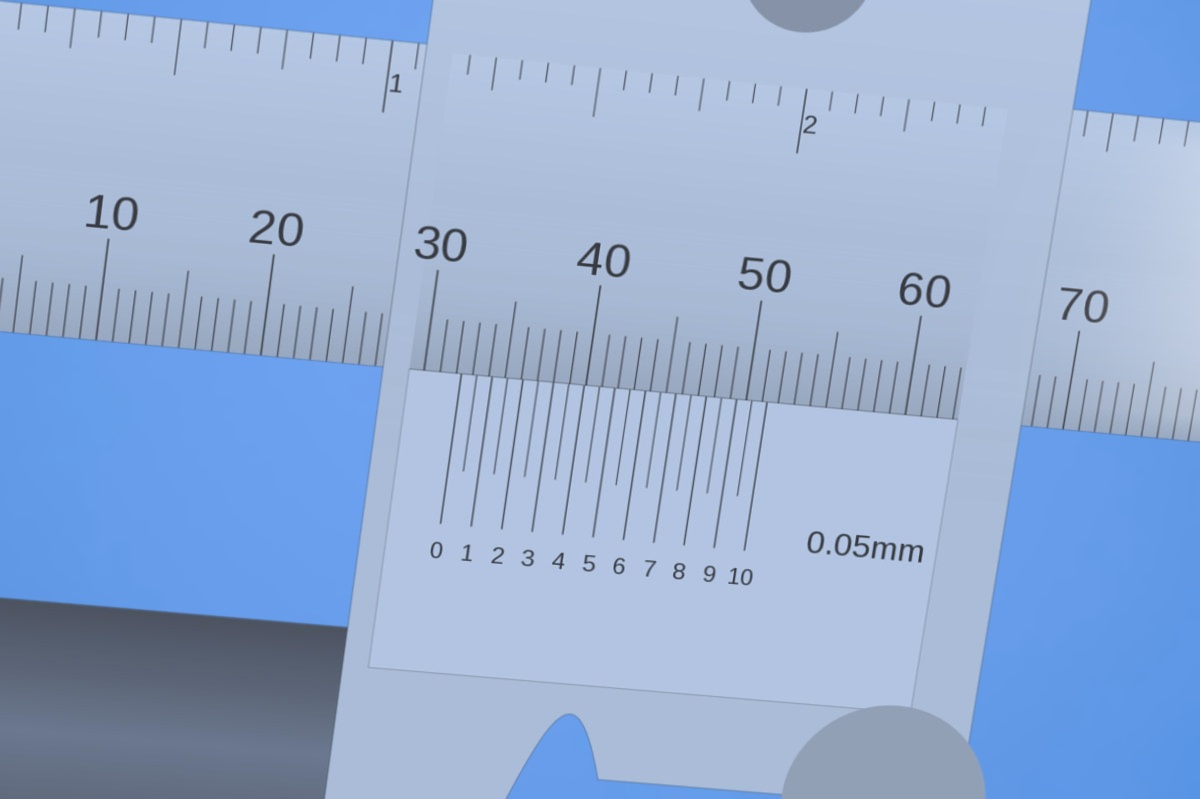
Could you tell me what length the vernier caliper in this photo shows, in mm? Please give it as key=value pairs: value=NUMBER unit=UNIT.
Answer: value=32.3 unit=mm
